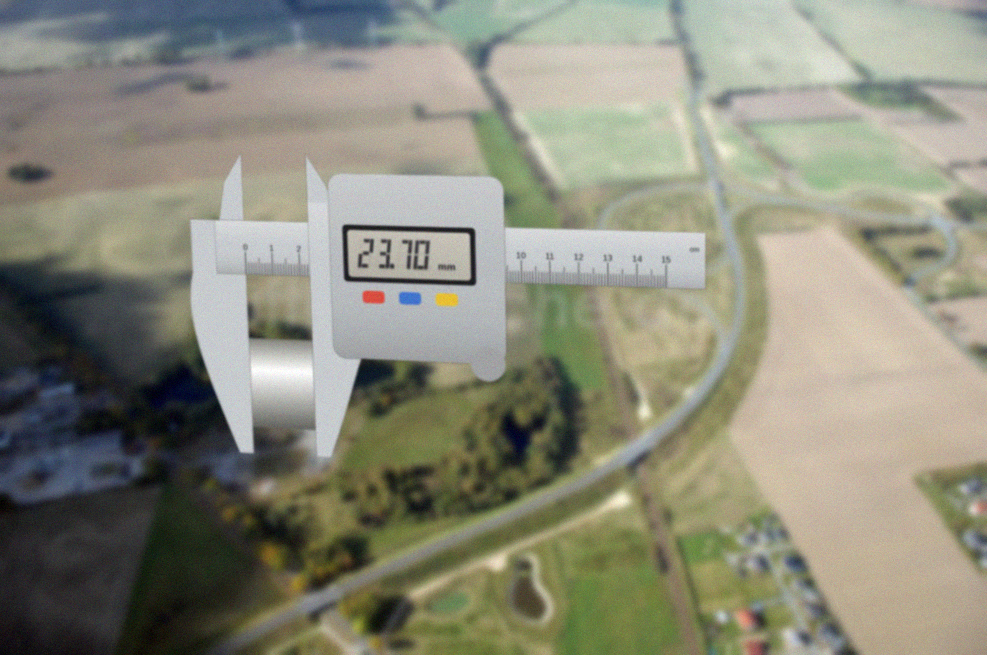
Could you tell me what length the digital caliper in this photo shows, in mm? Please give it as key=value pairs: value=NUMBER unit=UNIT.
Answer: value=23.70 unit=mm
